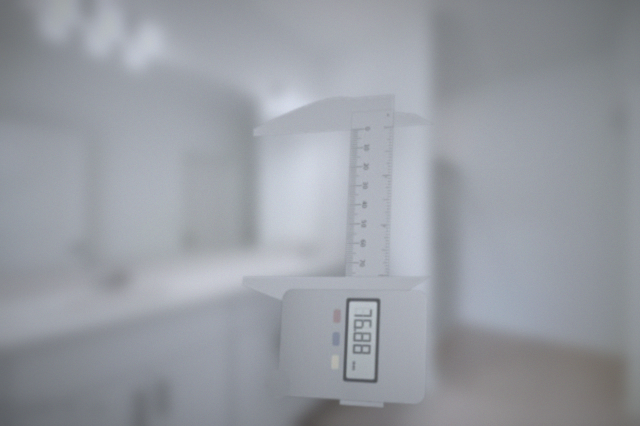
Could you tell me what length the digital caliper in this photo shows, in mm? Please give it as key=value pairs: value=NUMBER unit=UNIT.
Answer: value=76.88 unit=mm
